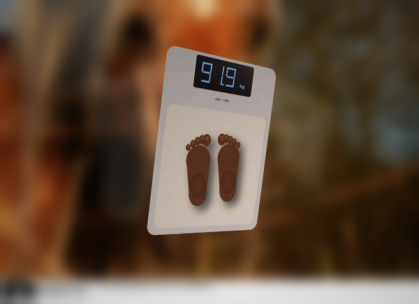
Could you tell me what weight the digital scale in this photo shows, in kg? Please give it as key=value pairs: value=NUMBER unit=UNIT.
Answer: value=91.9 unit=kg
